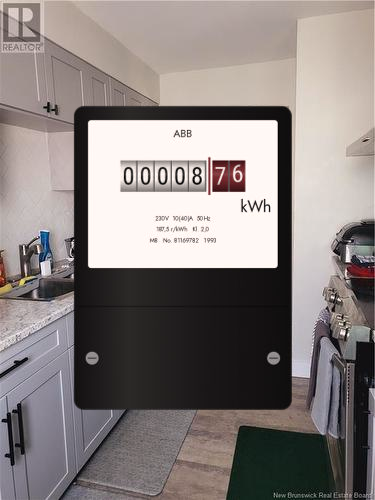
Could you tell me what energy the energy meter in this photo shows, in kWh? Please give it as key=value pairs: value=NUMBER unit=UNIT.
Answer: value=8.76 unit=kWh
